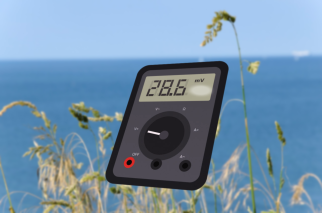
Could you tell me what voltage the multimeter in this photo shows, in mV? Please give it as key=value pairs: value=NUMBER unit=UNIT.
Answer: value=28.6 unit=mV
